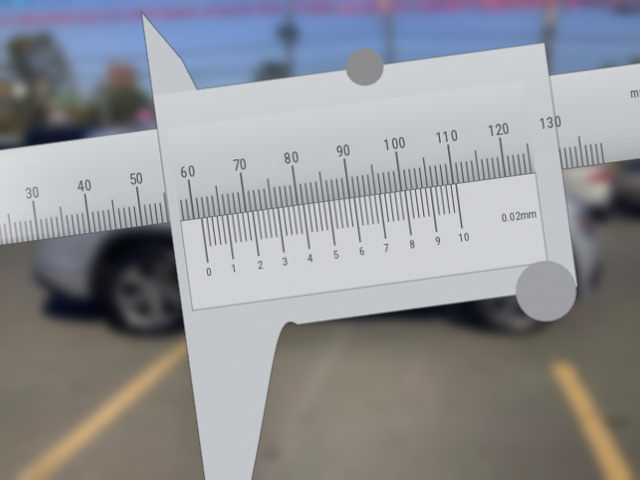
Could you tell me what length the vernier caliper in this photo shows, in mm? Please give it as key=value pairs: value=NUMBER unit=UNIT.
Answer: value=61.5 unit=mm
